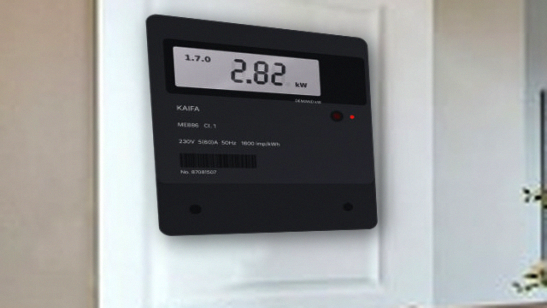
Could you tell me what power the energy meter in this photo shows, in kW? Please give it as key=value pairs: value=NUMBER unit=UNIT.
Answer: value=2.82 unit=kW
